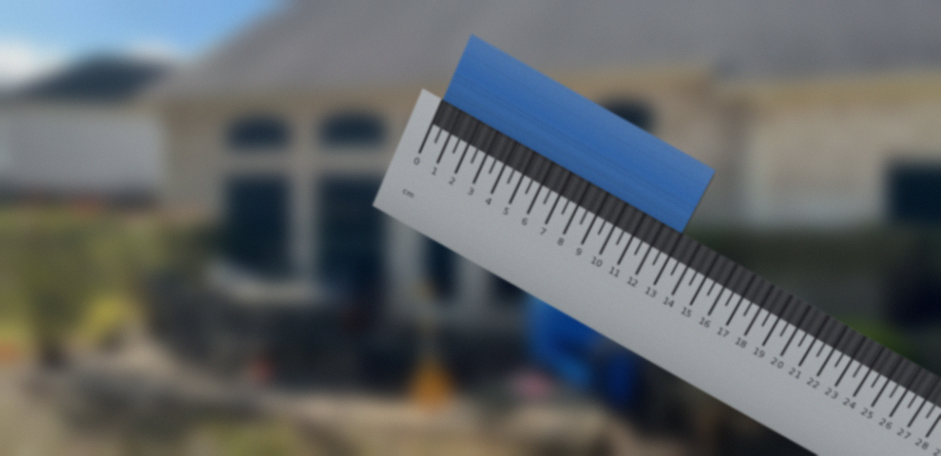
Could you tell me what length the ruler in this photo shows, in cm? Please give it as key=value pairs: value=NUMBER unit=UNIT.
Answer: value=13 unit=cm
